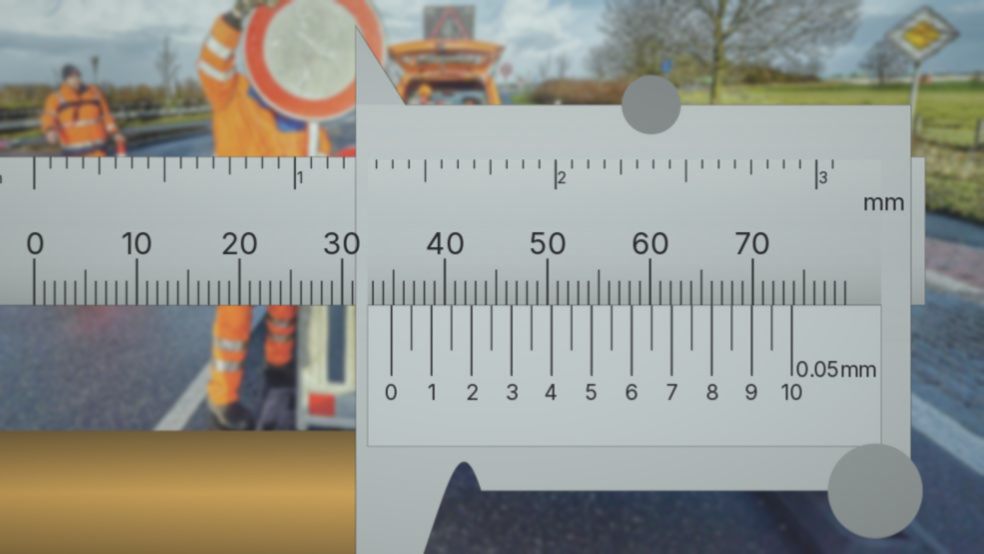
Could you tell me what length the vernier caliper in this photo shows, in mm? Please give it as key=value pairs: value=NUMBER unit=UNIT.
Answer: value=34.8 unit=mm
